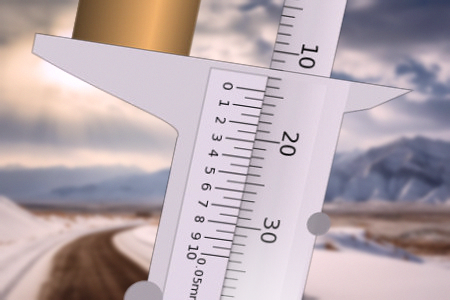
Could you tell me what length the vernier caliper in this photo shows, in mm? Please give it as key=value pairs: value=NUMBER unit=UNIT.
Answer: value=14.6 unit=mm
